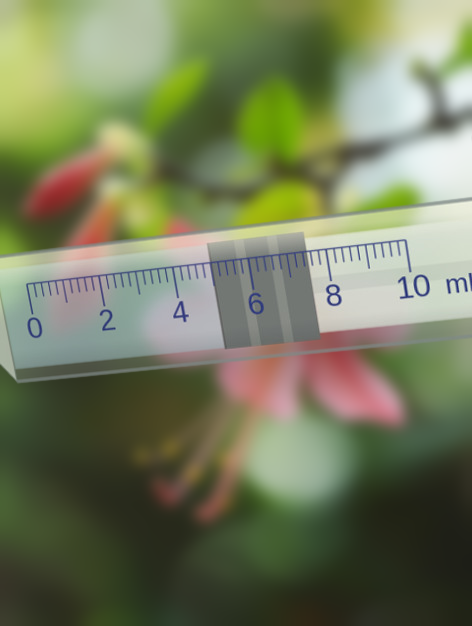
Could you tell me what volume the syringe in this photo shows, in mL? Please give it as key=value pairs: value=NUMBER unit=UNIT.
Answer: value=5 unit=mL
